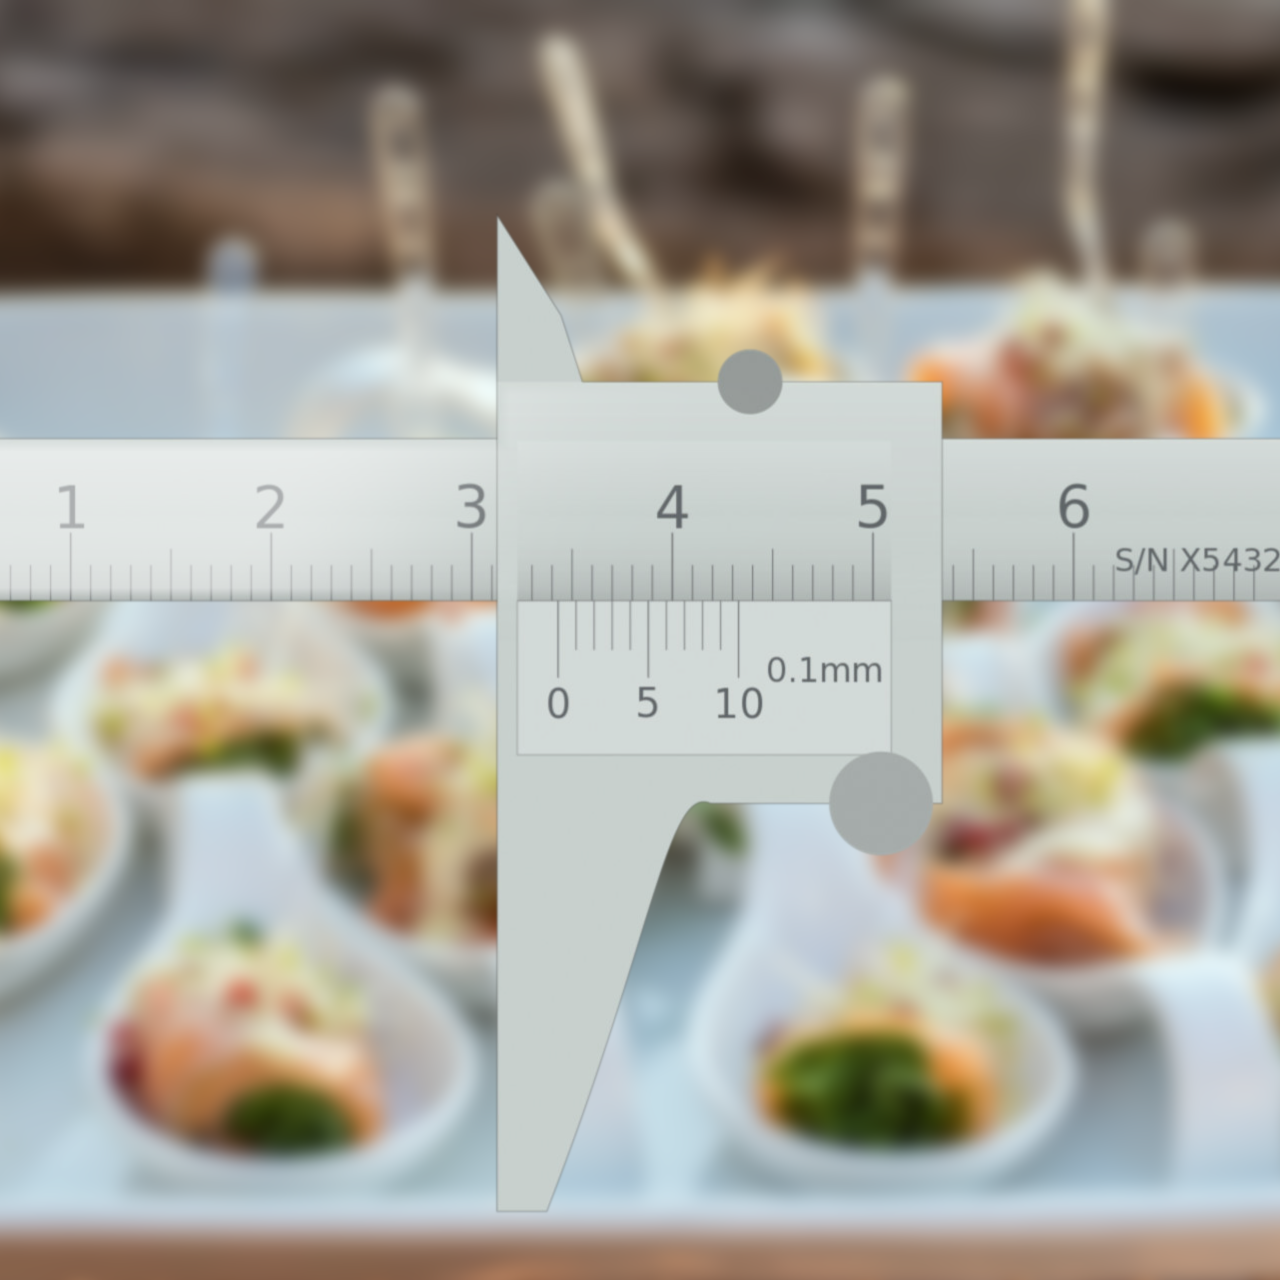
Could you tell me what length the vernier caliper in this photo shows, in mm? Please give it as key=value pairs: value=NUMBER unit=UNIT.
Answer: value=34.3 unit=mm
